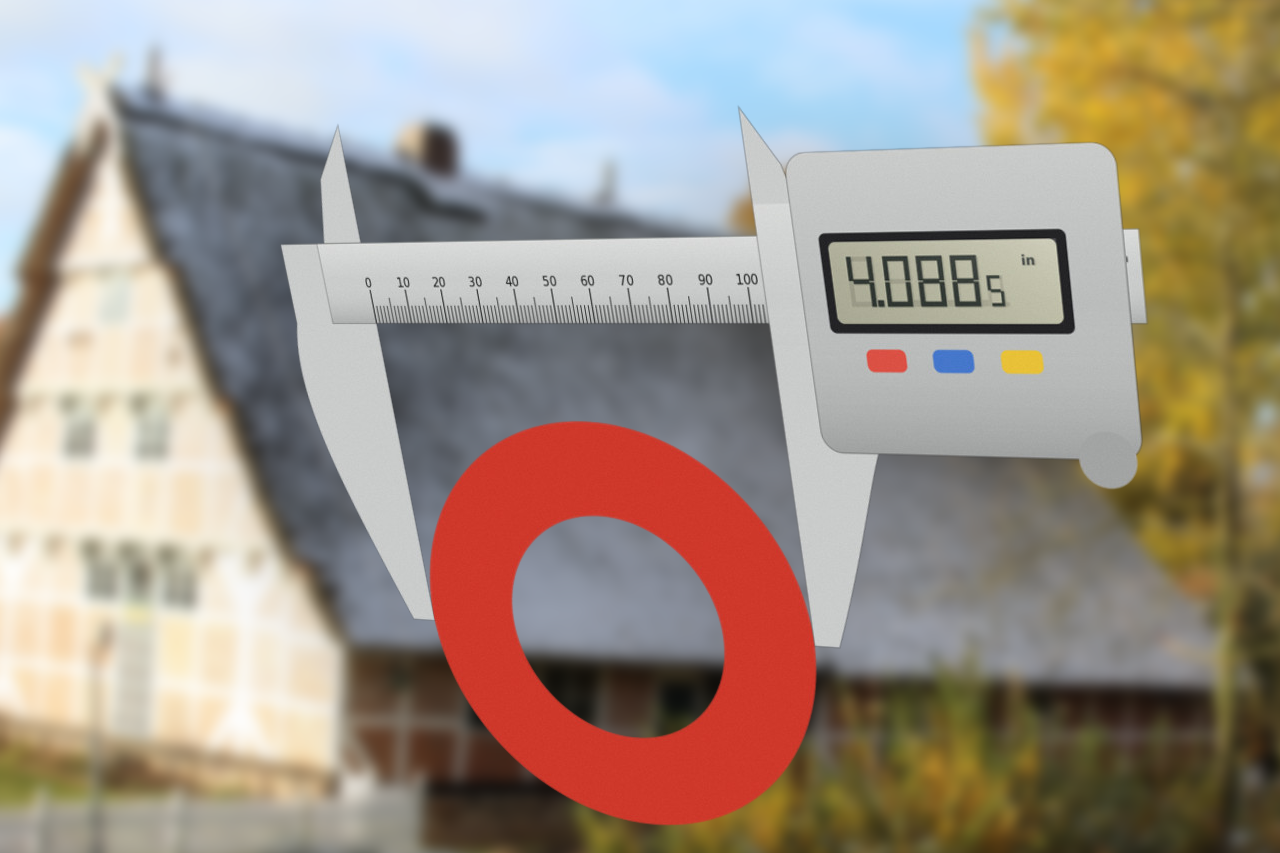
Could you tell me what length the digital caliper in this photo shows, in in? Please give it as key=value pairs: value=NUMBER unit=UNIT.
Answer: value=4.0885 unit=in
